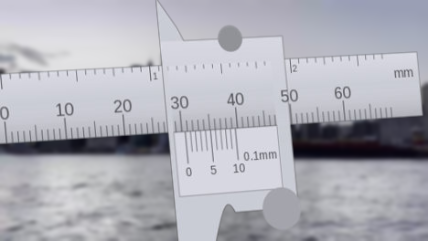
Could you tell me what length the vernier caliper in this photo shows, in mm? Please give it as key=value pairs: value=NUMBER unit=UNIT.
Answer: value=30.6 unit=mm
